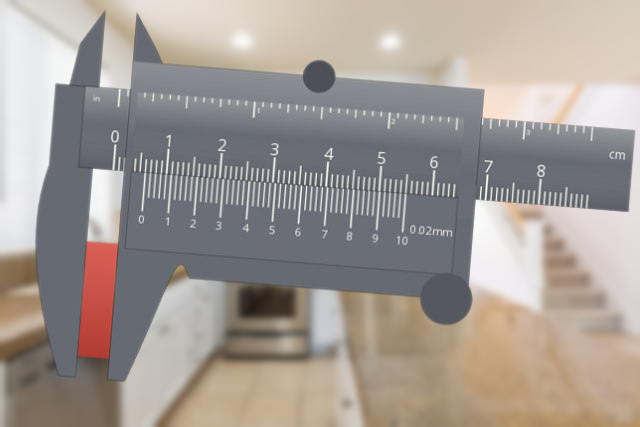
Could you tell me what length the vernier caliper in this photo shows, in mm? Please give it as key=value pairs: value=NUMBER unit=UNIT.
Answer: value=6.0 unit=mm
